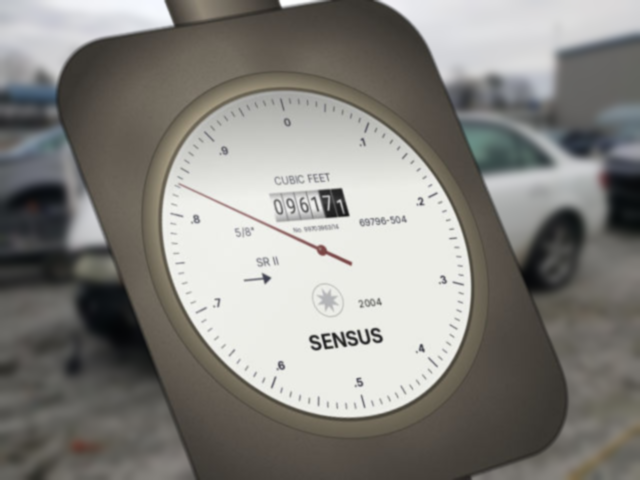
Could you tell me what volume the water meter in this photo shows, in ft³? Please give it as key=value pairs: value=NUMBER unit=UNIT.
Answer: value=96170.83 unit=ft³
